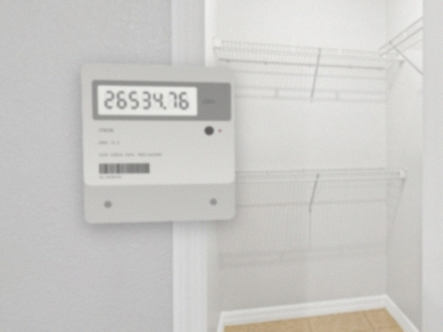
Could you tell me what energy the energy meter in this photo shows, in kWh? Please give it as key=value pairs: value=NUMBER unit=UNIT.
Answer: value=26534.76 unit=kWh
